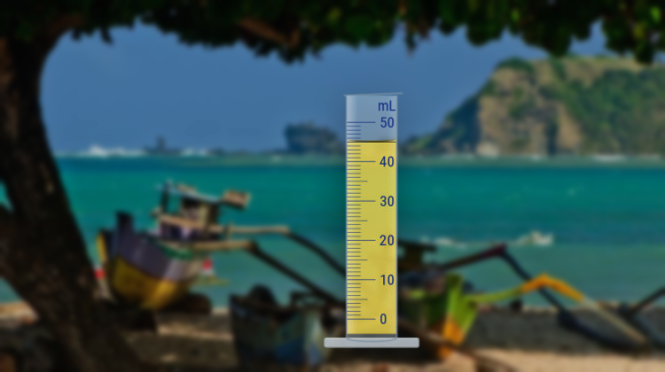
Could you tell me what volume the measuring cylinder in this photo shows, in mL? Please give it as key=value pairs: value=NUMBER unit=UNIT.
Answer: value=45 unit=mL
